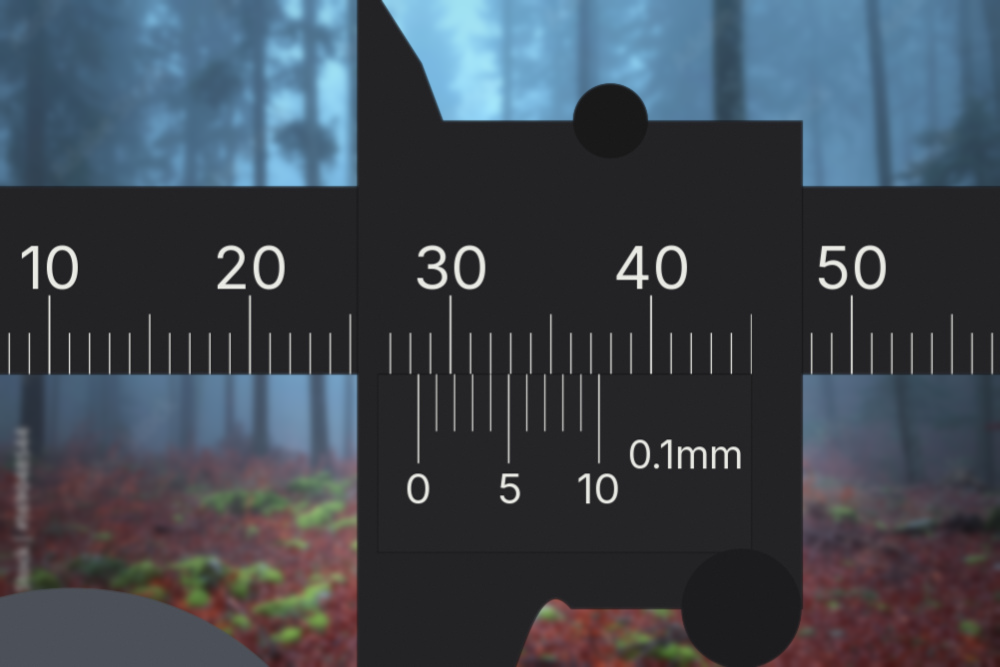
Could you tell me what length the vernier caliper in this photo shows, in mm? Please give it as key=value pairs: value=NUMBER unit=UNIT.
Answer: value=28.4 unit=mm
